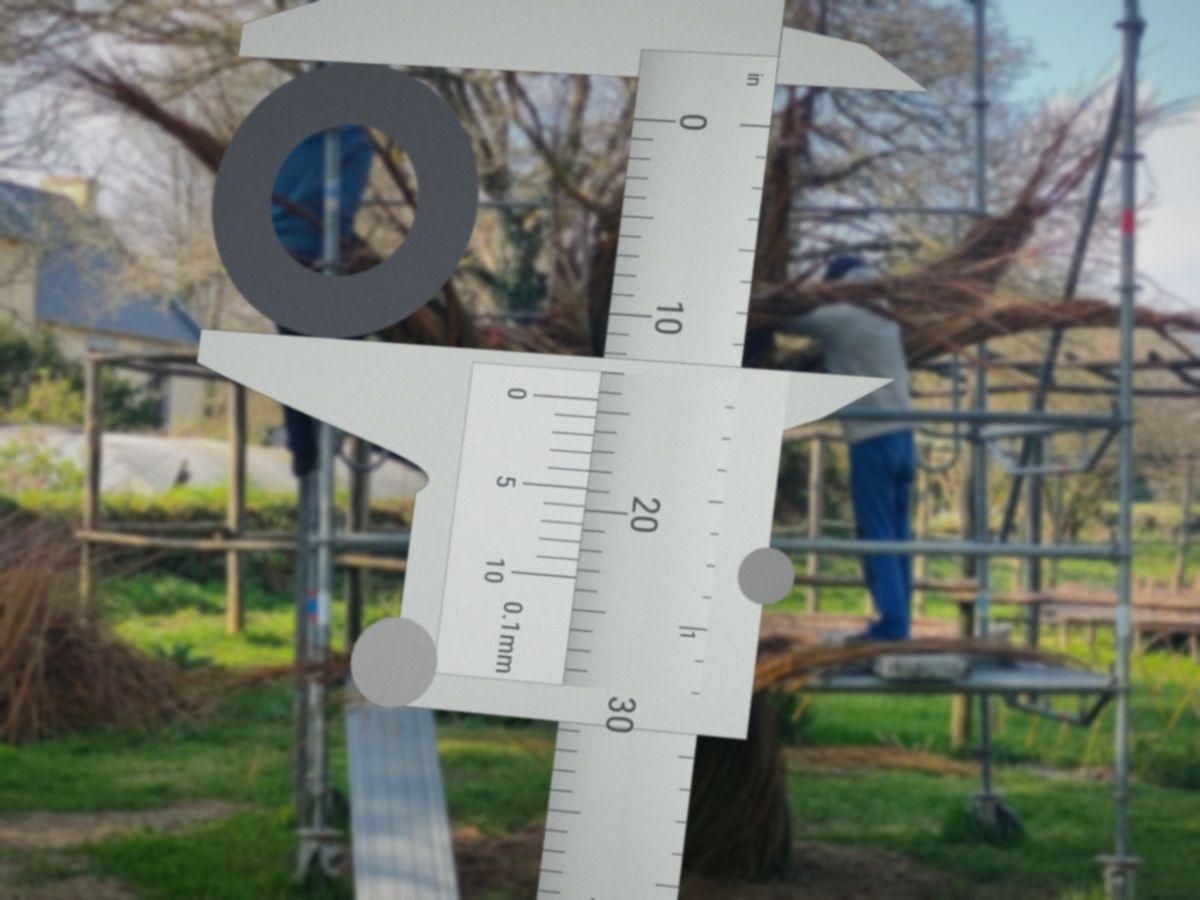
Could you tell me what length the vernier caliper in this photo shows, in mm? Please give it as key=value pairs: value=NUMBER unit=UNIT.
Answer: value=14.4 unit=mm
